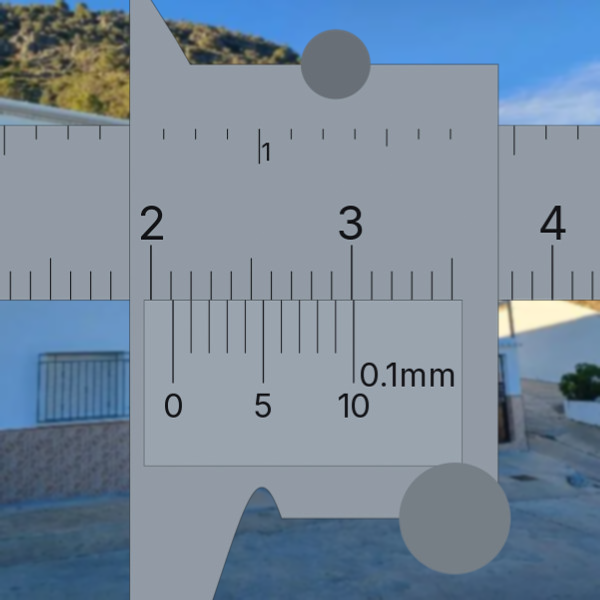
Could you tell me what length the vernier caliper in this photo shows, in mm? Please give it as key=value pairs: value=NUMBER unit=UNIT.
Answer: value=21.1 unit=mm
